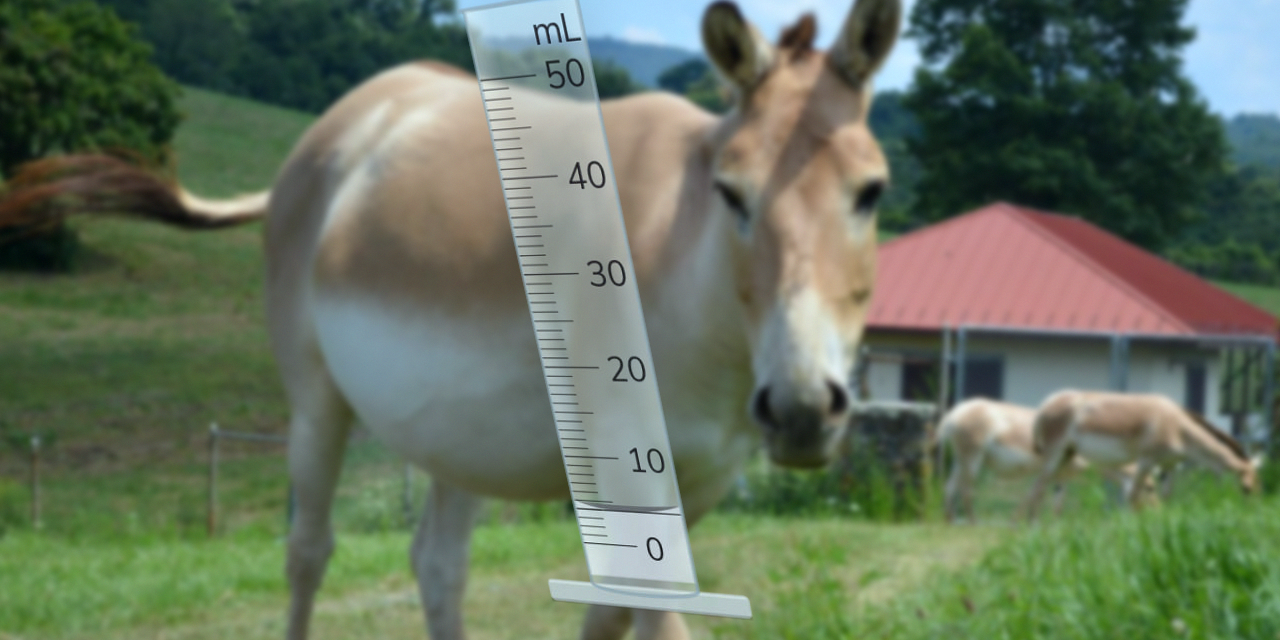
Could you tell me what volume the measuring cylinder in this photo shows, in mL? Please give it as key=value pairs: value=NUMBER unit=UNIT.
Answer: value=4 unit=mL
